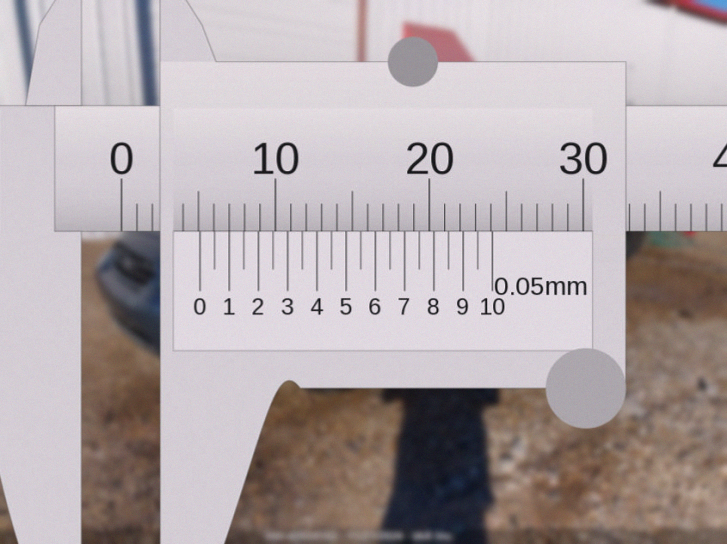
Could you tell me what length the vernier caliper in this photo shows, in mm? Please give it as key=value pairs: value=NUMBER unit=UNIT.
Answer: value=5.1 unit=mm
